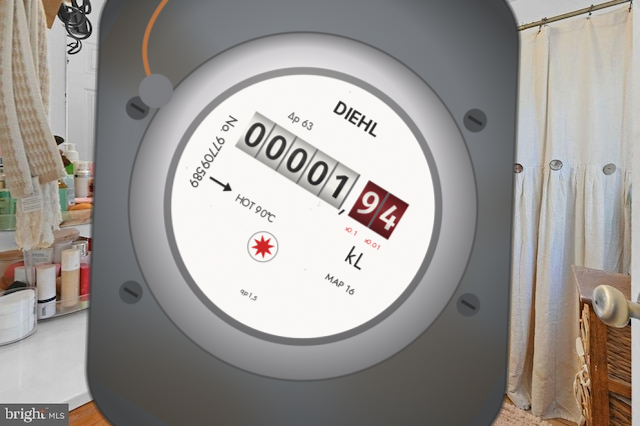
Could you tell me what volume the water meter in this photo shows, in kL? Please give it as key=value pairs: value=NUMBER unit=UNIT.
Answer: value=1.94 unit=kL
